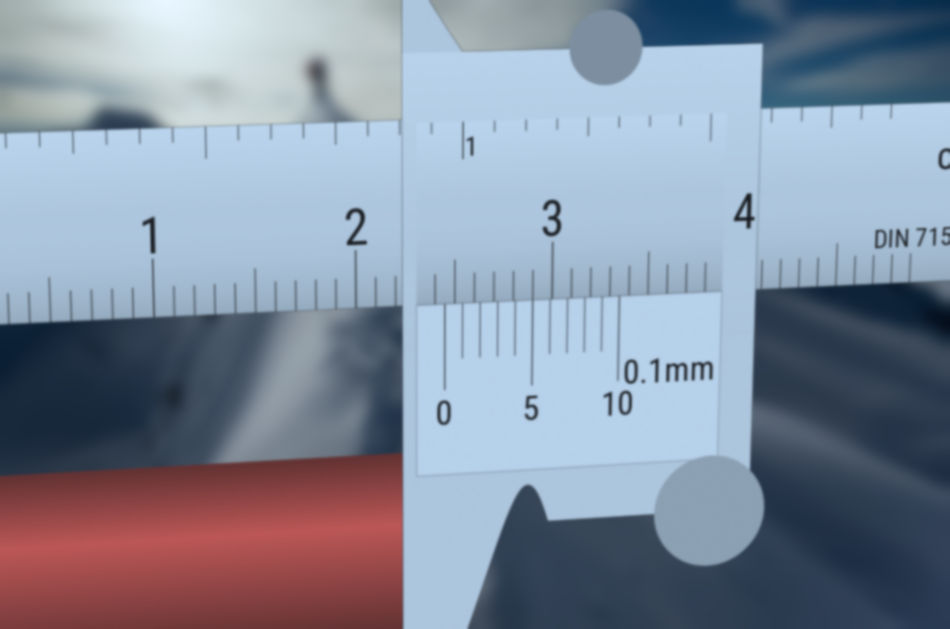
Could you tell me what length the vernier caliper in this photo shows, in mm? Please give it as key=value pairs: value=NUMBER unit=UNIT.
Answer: value=24.5 unit=mm
